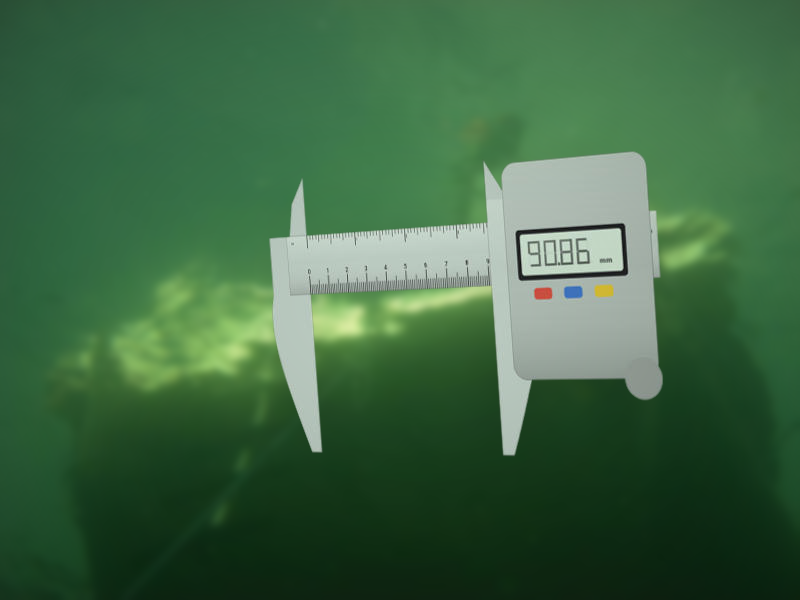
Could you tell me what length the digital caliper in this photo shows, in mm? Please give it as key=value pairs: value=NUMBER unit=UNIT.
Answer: value=90.86 unit=mm
